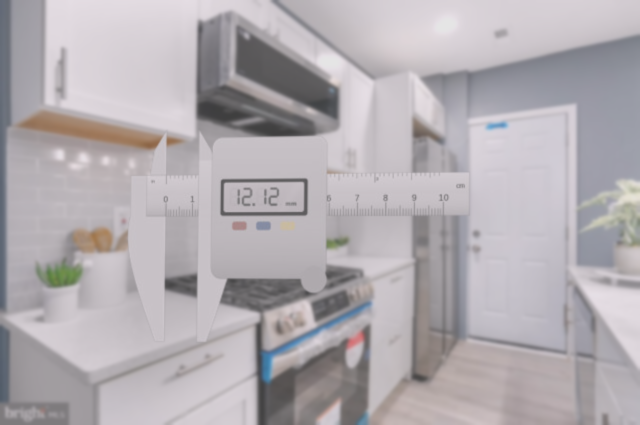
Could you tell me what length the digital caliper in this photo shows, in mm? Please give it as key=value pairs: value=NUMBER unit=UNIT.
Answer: value=12.12 unit=mm
